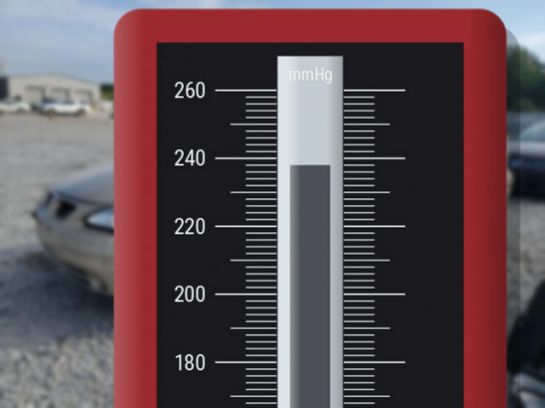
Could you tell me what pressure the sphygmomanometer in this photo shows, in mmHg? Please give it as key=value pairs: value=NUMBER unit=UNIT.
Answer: value=238 unit=mmHg
